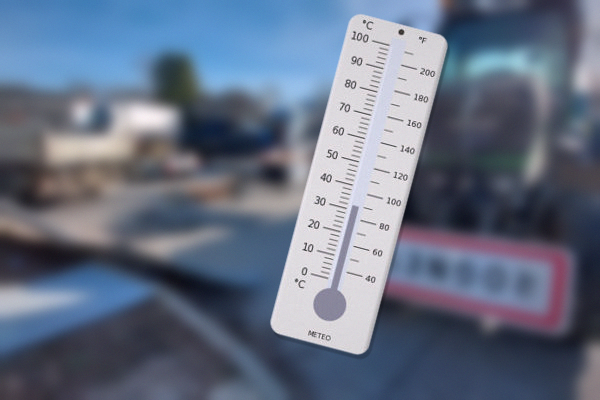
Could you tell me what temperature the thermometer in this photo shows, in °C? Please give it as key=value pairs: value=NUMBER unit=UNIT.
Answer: value=32 unit=°C
